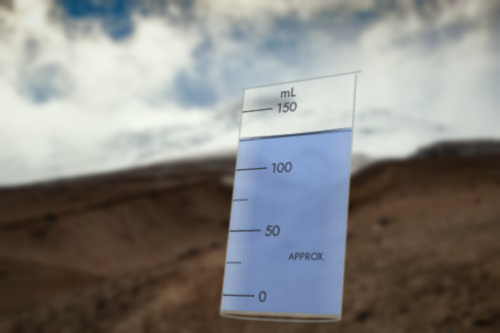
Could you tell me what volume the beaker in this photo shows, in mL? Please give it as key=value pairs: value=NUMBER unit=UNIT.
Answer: value=125 unit=mL
